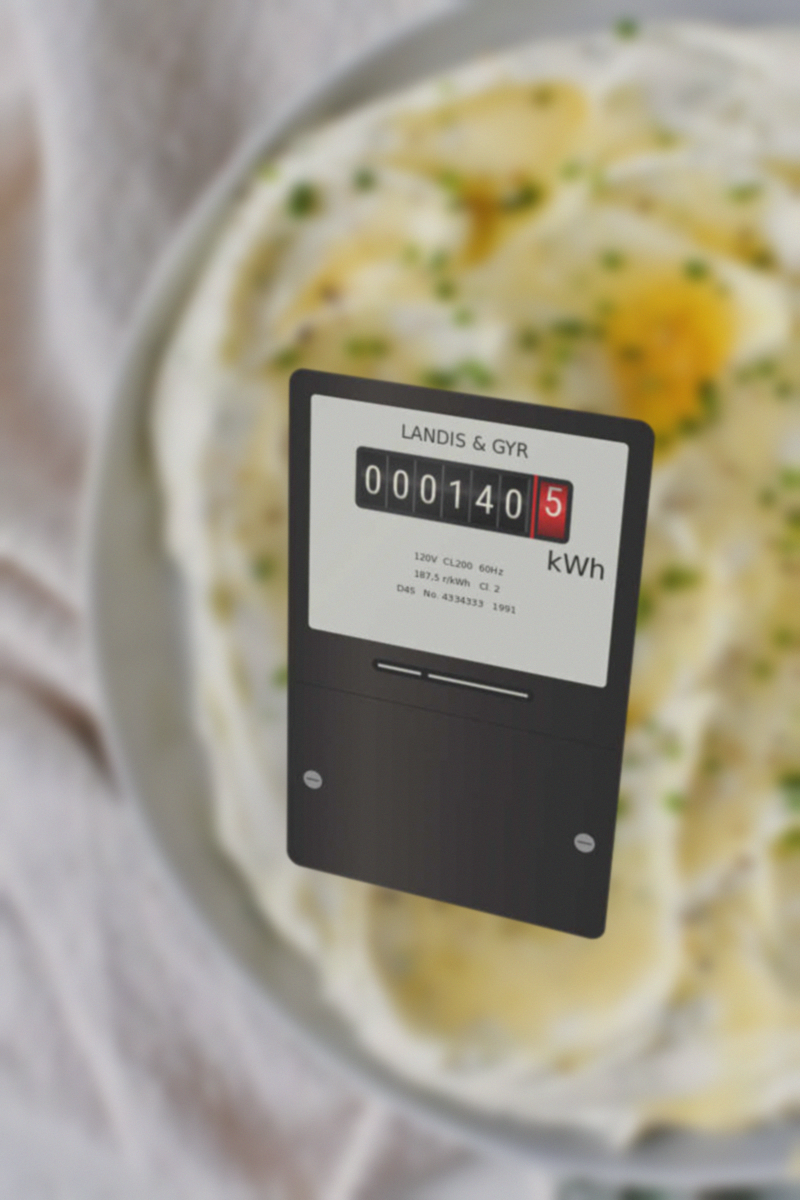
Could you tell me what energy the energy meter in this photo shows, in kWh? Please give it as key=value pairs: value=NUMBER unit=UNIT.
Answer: value=140.5 unit=kWh
